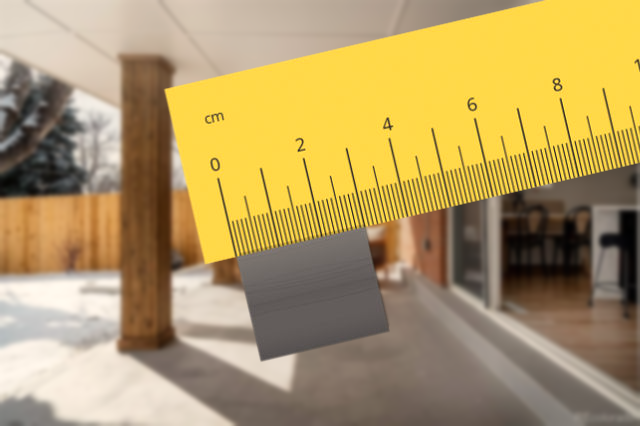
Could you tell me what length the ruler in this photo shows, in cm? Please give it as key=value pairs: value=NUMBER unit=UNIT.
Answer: value=3 unit=cm
